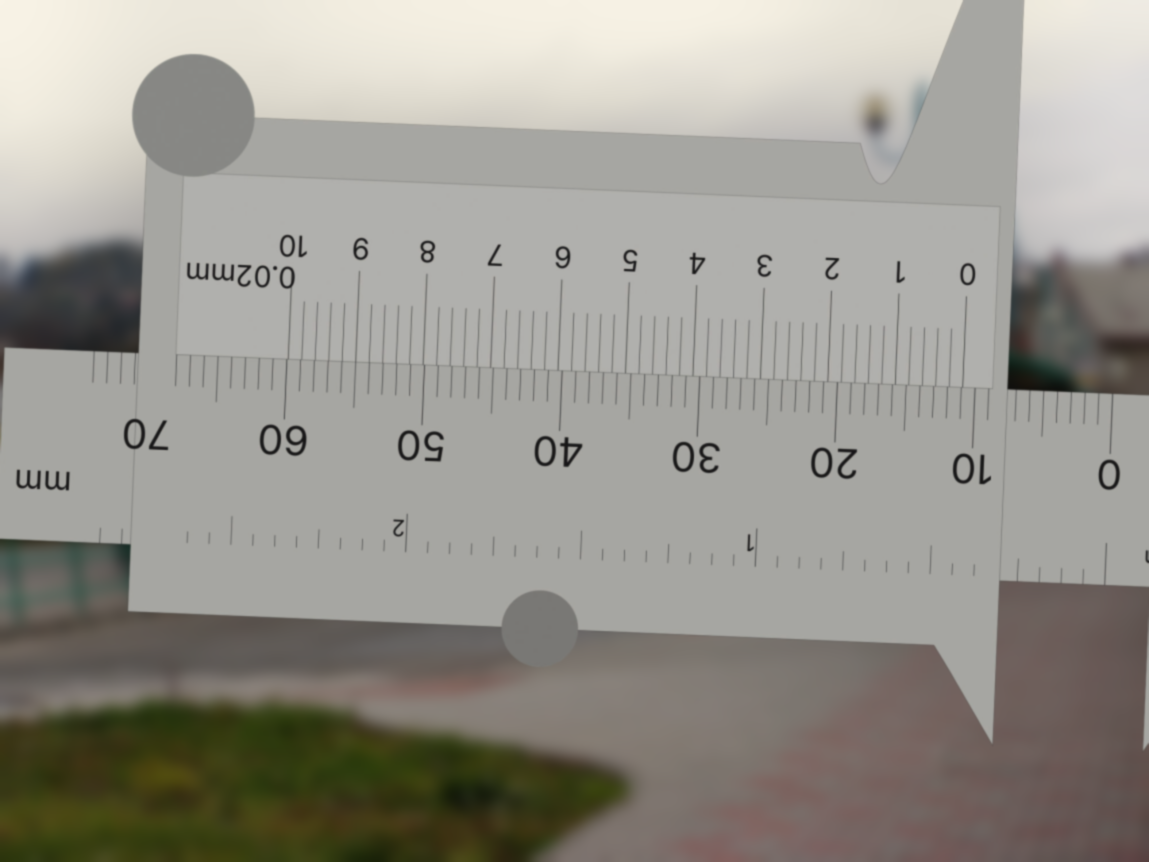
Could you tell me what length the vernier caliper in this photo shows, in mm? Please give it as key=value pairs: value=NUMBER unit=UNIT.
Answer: value=10.9 unit=mm
